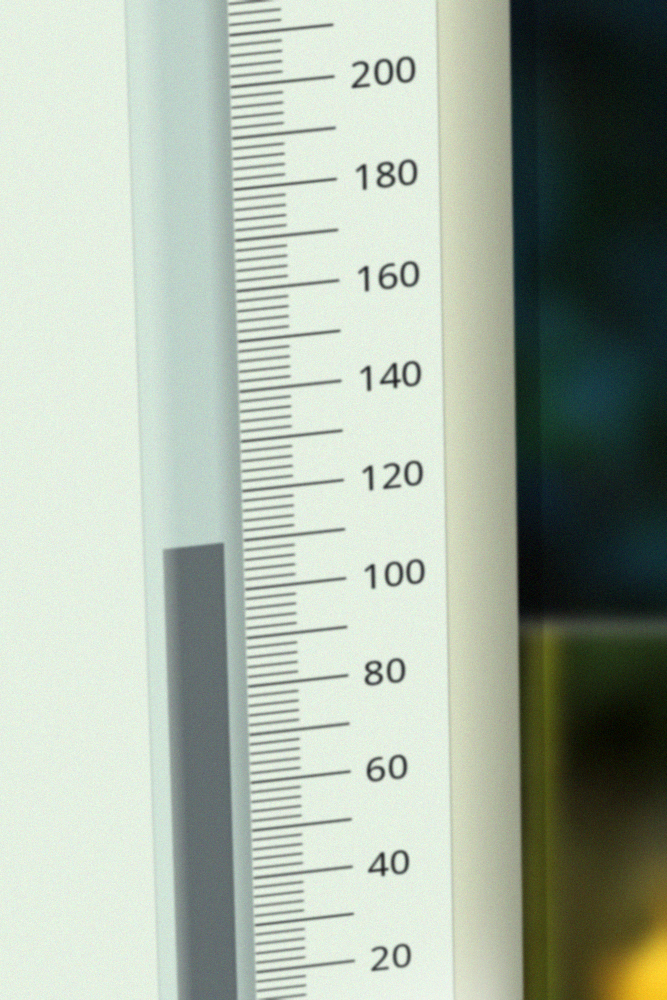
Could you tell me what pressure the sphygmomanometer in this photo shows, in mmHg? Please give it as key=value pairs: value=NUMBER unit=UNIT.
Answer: value=110 unit=mmHg
